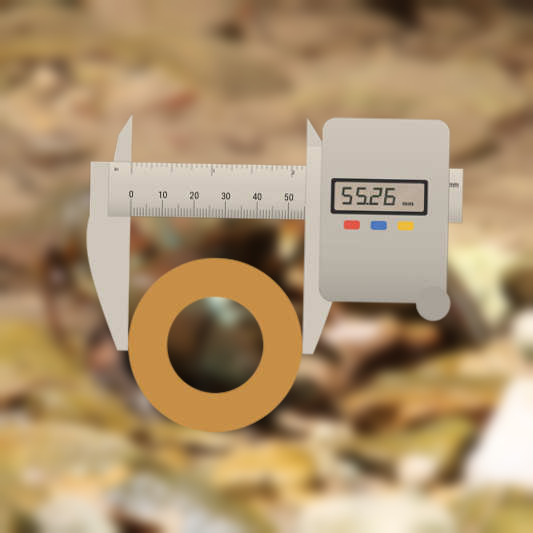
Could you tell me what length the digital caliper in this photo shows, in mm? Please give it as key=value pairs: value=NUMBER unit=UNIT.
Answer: value=55.26 unit=mm
